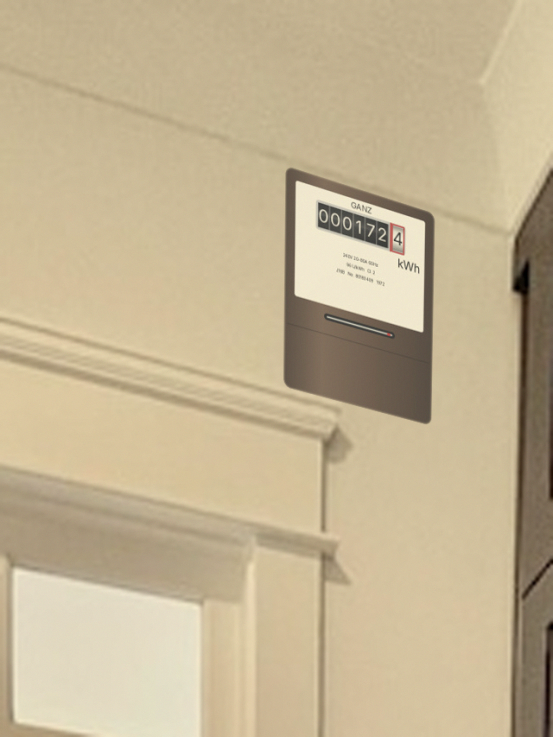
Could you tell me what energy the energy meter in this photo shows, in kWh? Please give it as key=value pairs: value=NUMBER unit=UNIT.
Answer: value=172.4 unit=kWh
